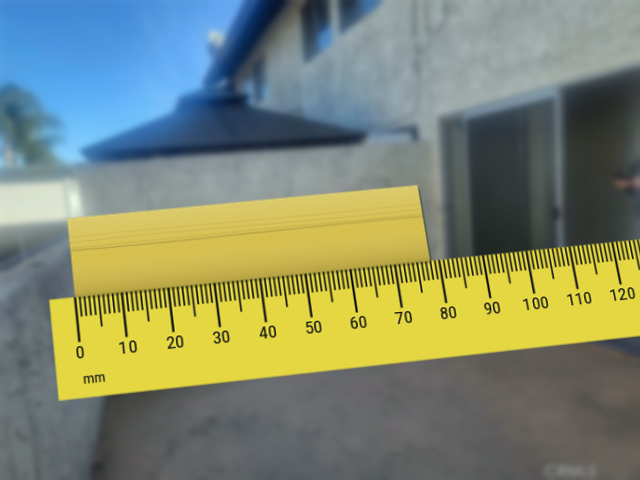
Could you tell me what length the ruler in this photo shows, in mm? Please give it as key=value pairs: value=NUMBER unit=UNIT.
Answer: value=78 unit=mm
